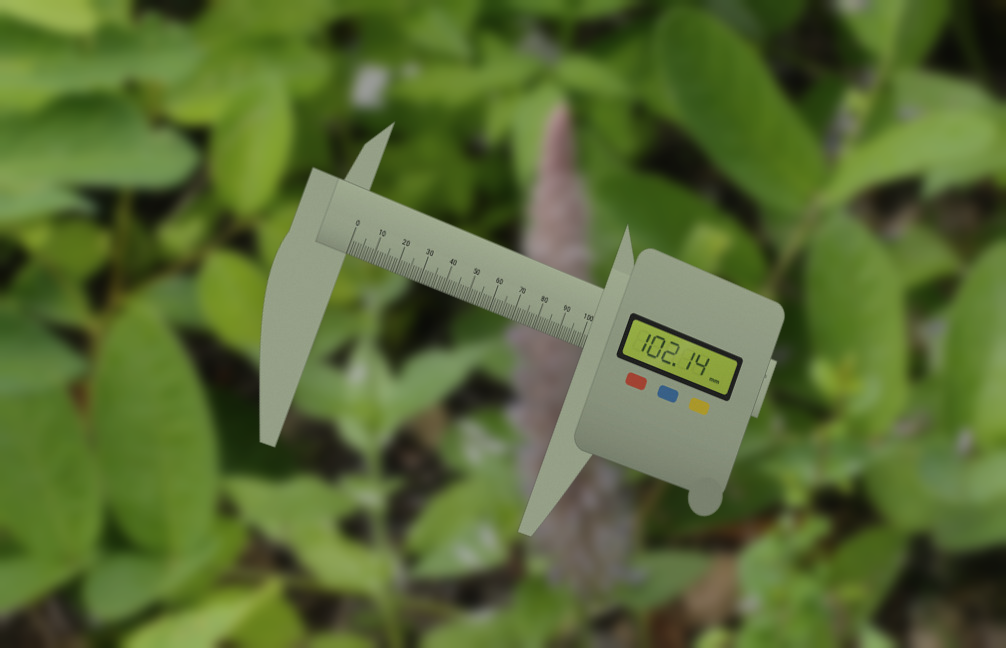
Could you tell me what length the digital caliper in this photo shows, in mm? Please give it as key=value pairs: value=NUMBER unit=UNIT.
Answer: value=102.14 unit=mm
